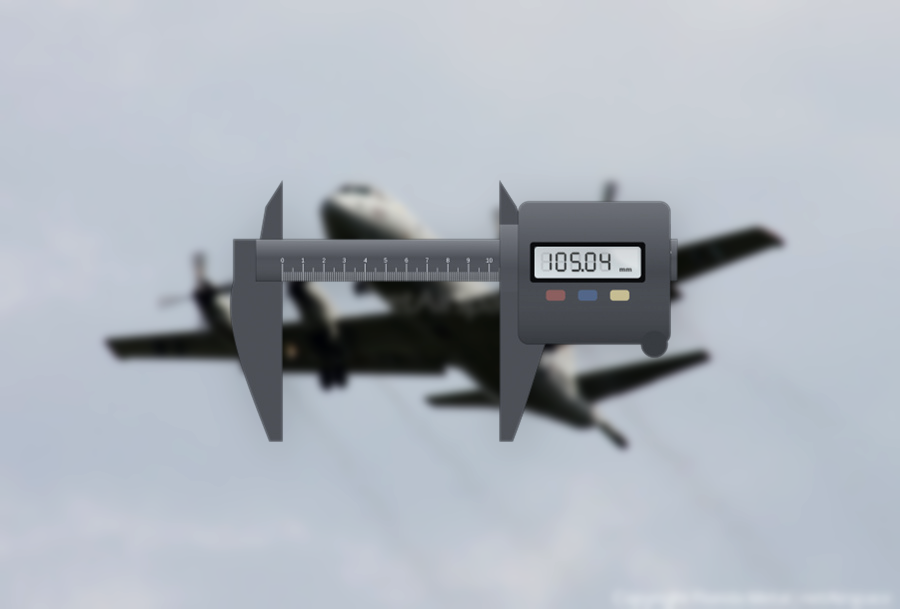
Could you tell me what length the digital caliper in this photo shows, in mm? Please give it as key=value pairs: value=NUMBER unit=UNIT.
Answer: value=105.04 unit=mm
